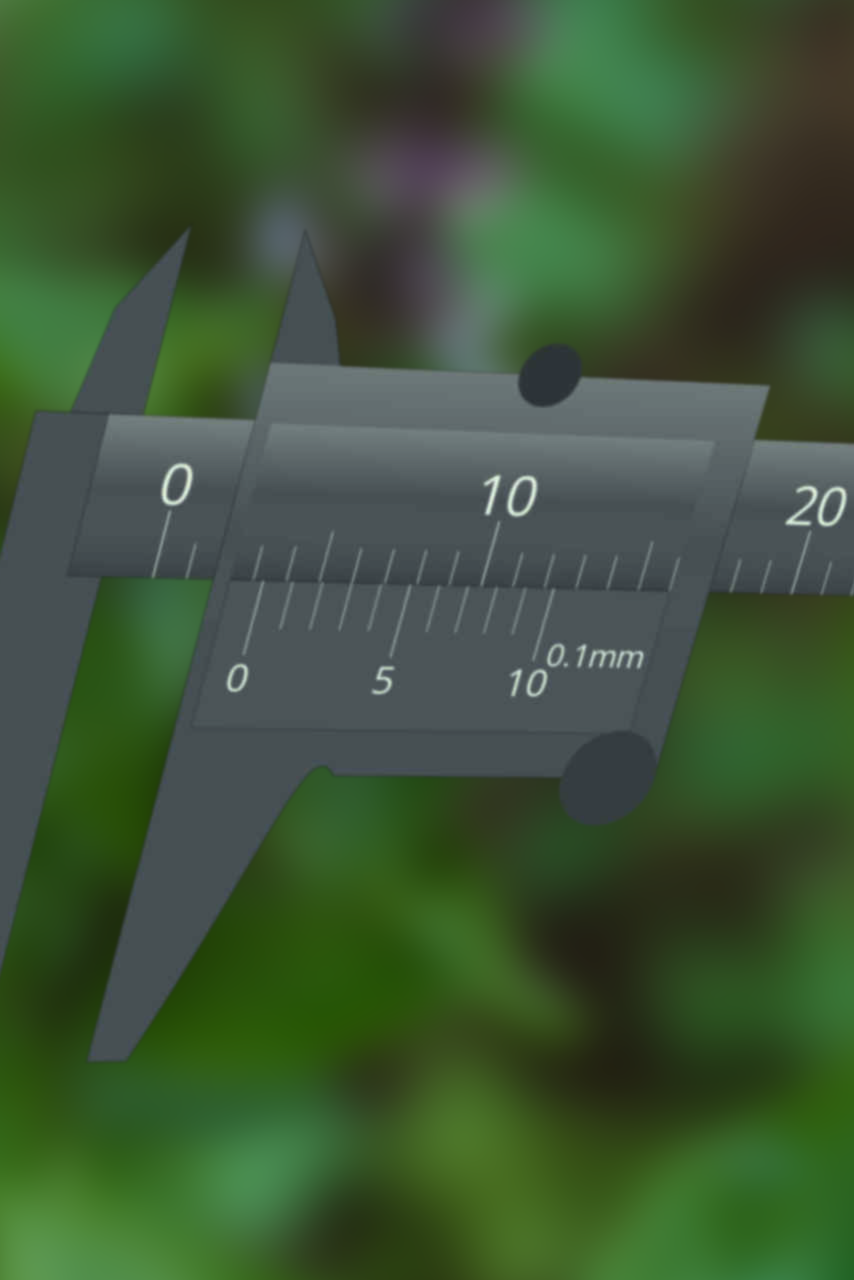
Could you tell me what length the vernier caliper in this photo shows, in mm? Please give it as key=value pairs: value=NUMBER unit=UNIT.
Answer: value=3.3 unit=mm
